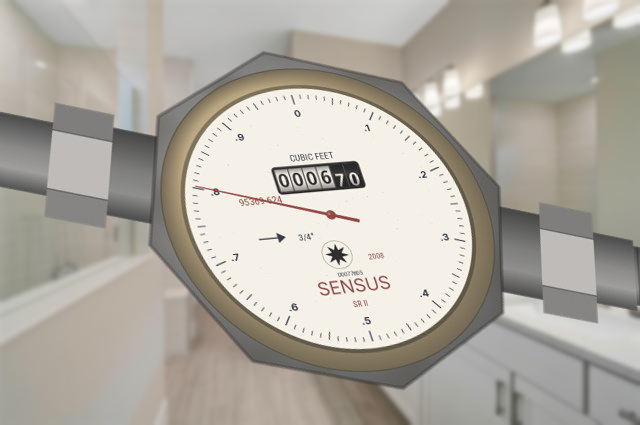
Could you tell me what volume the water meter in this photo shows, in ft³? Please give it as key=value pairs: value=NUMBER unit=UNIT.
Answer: value=669.80 unit=ft³
